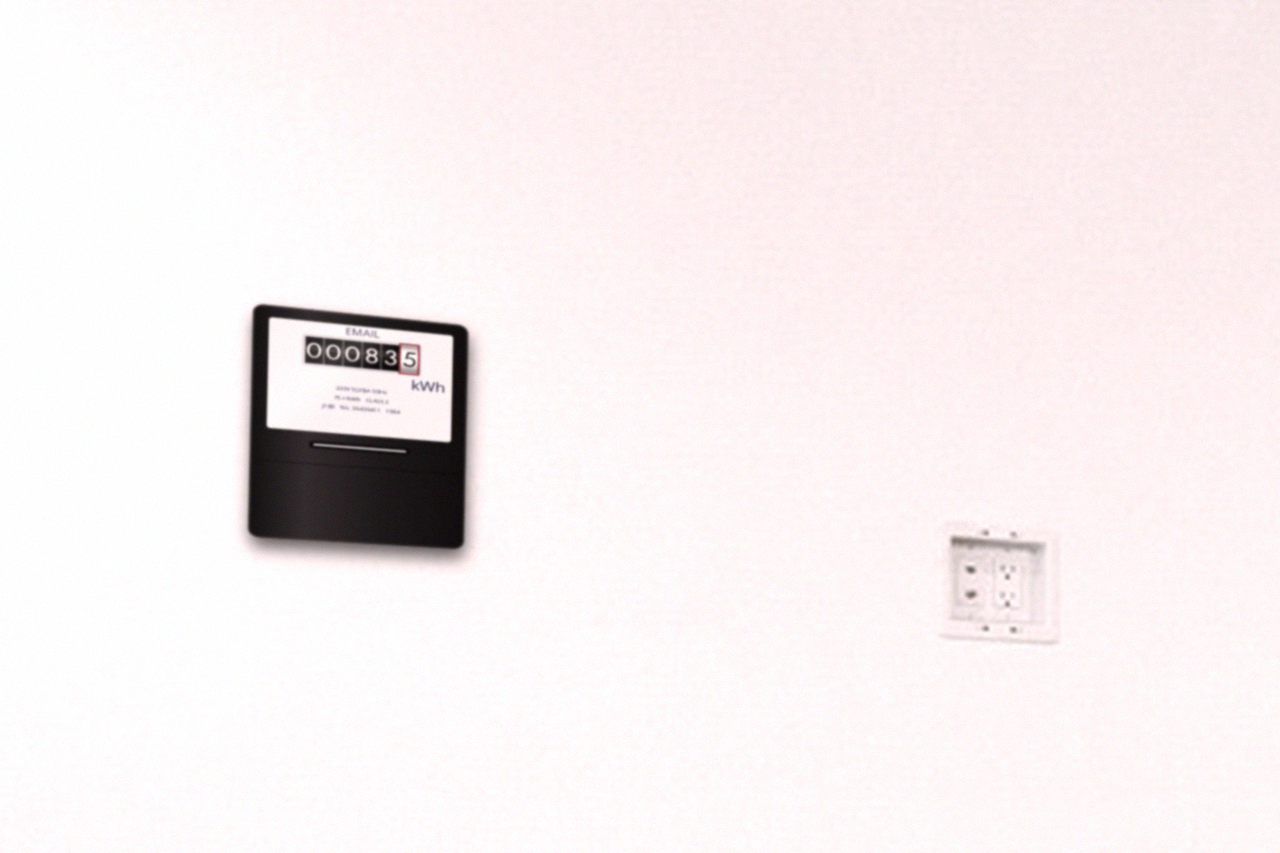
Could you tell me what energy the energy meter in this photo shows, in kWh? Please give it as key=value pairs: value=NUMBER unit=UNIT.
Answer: value=83.5 unit=kWh
